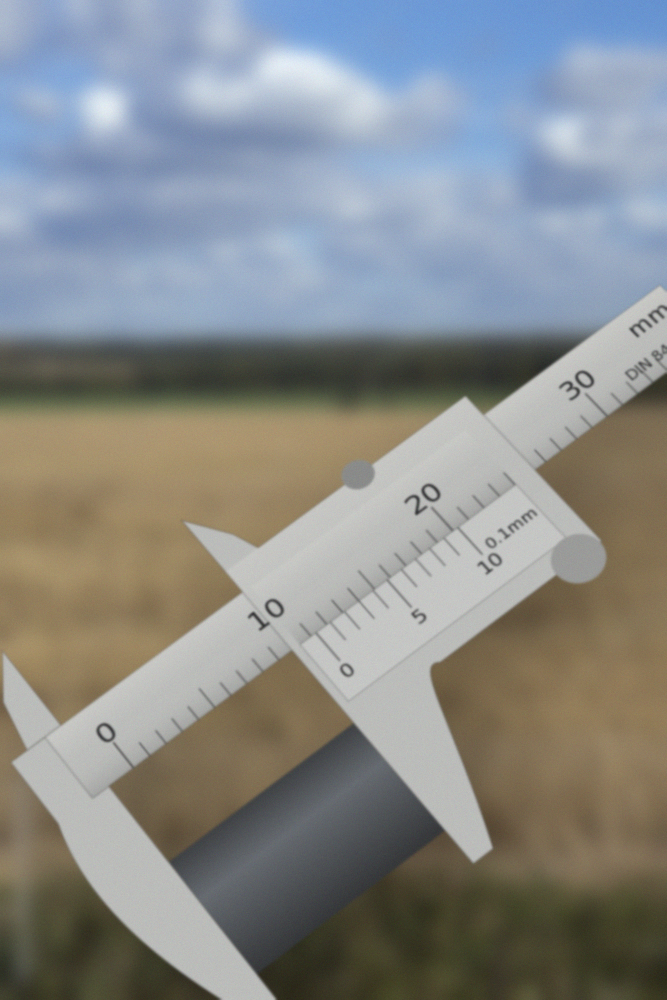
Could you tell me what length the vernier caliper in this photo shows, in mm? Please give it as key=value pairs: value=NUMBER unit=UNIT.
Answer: value=11.3 unit=mm
